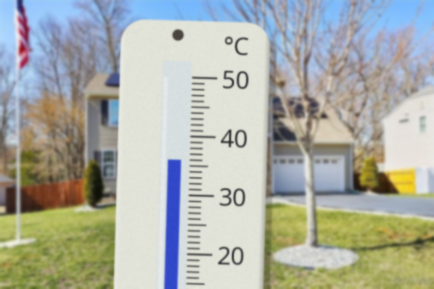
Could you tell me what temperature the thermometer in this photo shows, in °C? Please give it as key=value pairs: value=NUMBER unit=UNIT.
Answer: value=36 unit=°C
